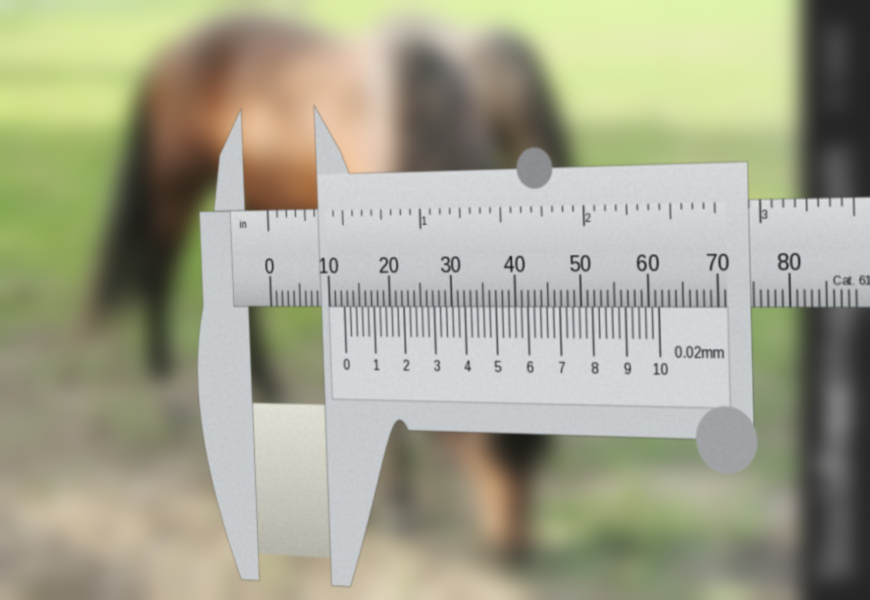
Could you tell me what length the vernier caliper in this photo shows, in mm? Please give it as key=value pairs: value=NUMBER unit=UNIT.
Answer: value=12.5 unit=mm
